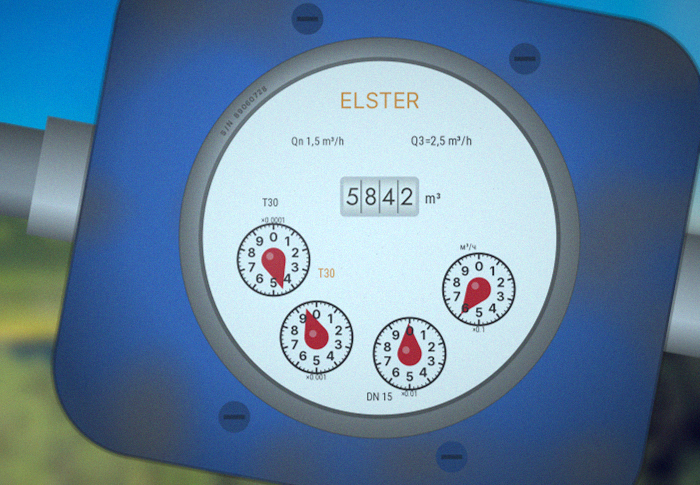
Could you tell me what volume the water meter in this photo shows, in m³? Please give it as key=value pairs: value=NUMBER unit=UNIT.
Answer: value=5842.5994 unit=m³
